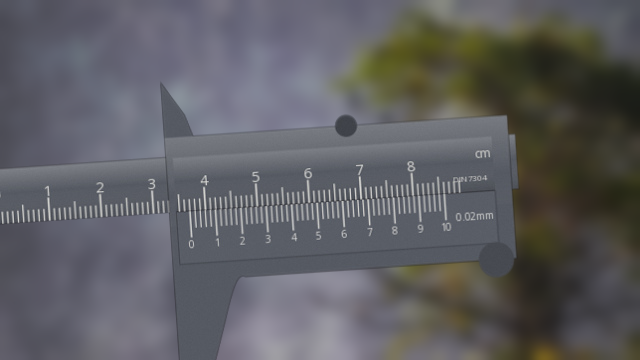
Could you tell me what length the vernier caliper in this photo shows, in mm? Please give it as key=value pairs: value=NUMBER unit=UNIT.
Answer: value=37.0 unit=mm
